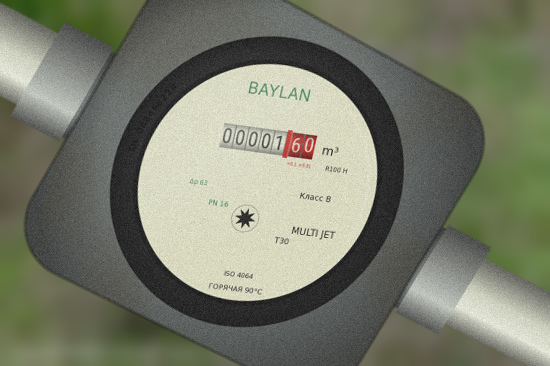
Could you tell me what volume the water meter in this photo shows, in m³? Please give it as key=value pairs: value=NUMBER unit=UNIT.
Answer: value=1.60 unit=m³
